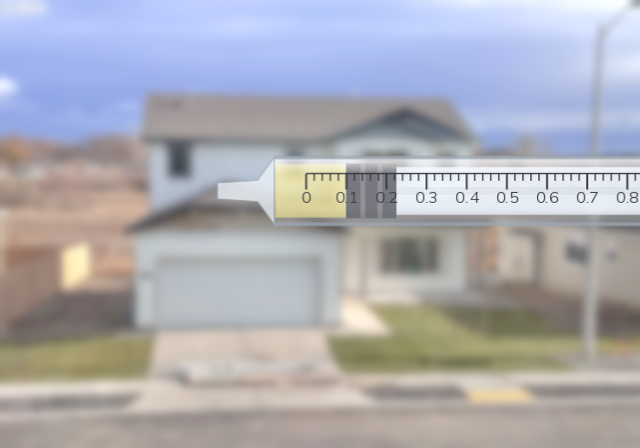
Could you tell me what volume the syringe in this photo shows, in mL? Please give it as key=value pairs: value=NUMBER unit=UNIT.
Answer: value=0.1 unit=mL
